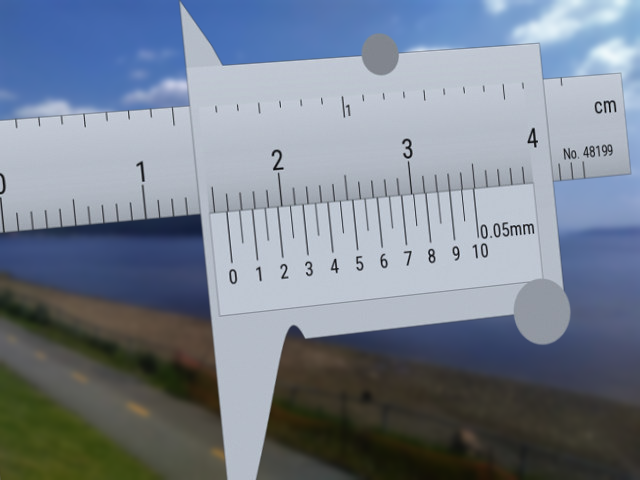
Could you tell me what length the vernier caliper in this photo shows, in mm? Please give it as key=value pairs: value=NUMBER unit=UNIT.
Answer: value=15.9 unit=mm
